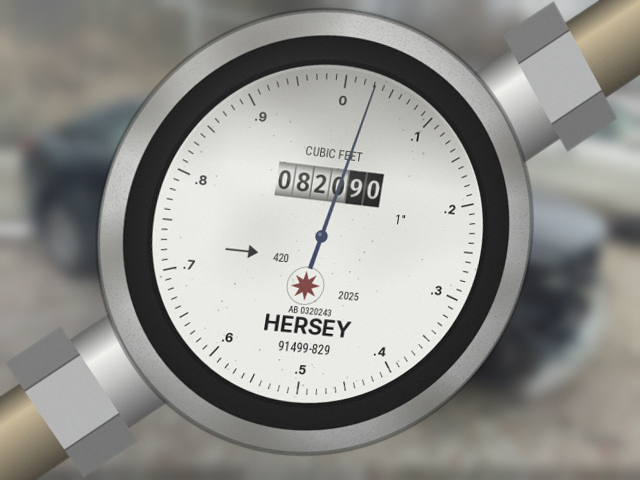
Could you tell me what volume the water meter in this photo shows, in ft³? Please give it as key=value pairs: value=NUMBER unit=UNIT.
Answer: value=82090.03 unit=ft³
